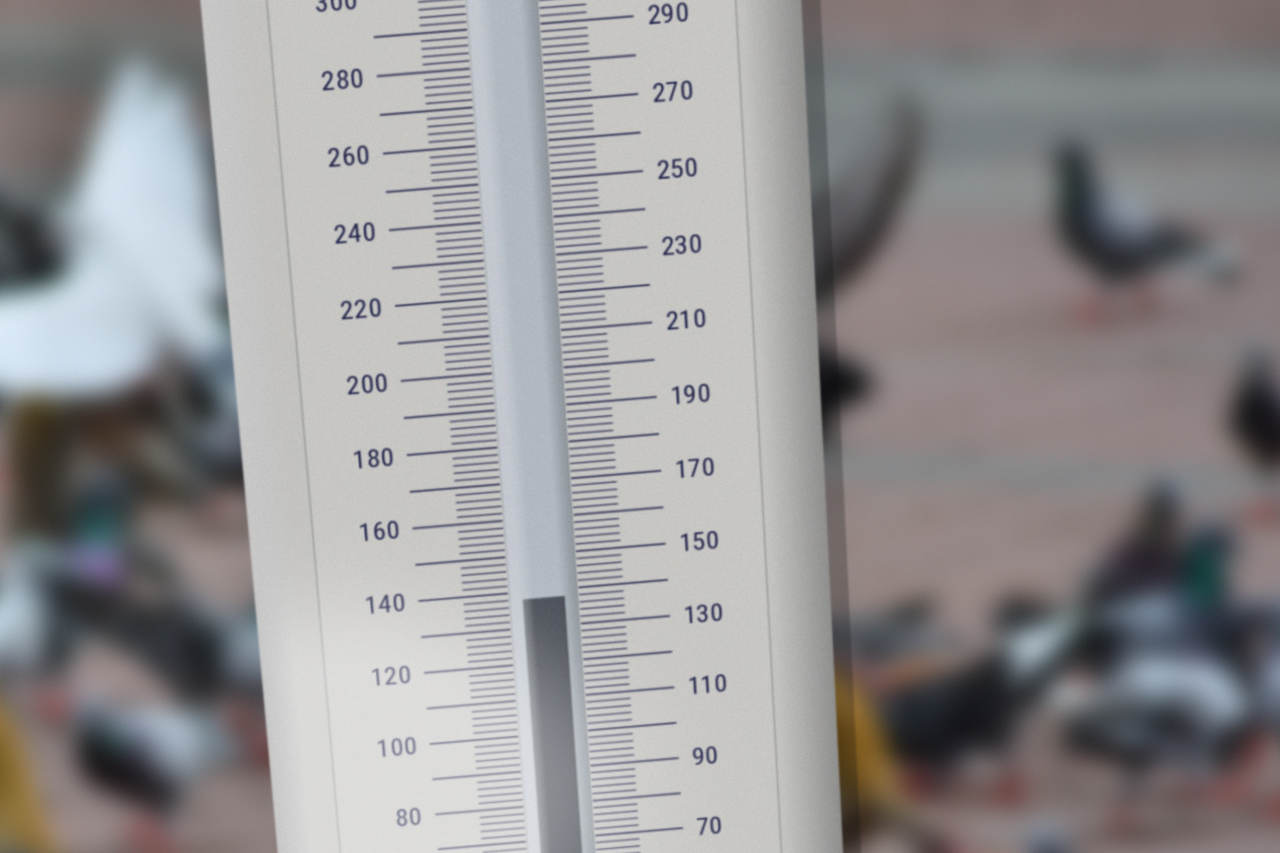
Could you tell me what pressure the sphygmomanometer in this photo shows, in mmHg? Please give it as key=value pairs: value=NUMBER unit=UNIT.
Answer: value=138 unit=mmHg
